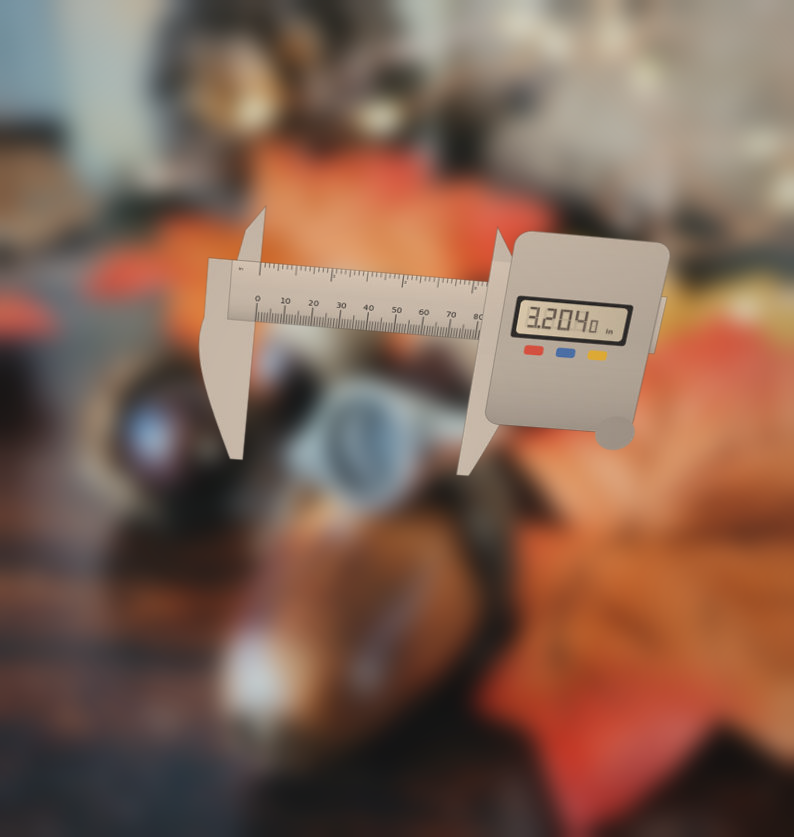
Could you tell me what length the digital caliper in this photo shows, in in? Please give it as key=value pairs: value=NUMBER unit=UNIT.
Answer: value=3.2040 unit=in
